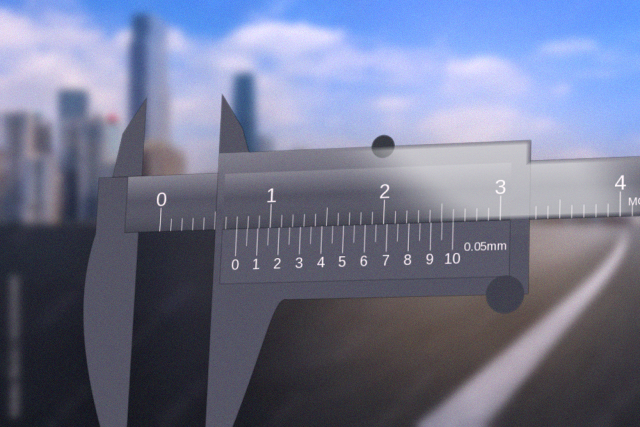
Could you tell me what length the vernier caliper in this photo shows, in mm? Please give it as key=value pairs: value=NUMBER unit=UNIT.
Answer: value=7.0 unit=mm
